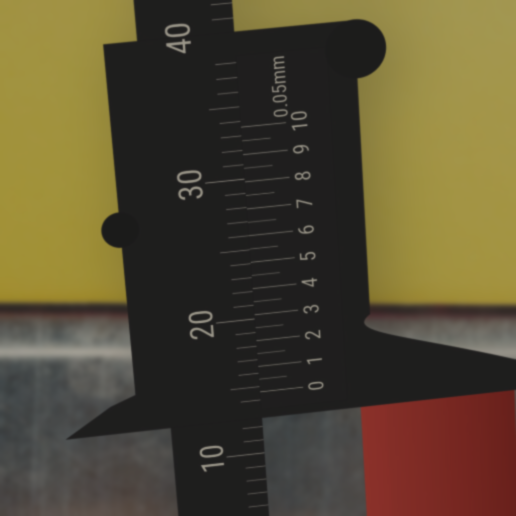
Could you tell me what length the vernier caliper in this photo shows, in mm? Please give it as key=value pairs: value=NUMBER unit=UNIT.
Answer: value=14.6 unit=mm
